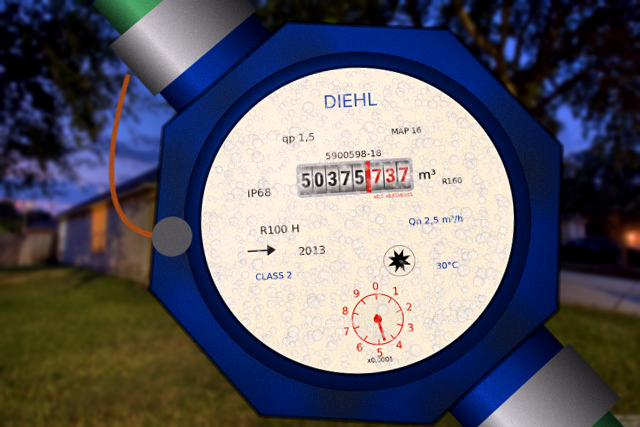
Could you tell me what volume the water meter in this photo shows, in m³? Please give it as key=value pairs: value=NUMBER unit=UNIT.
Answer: value=50375.7374 unit=m³
